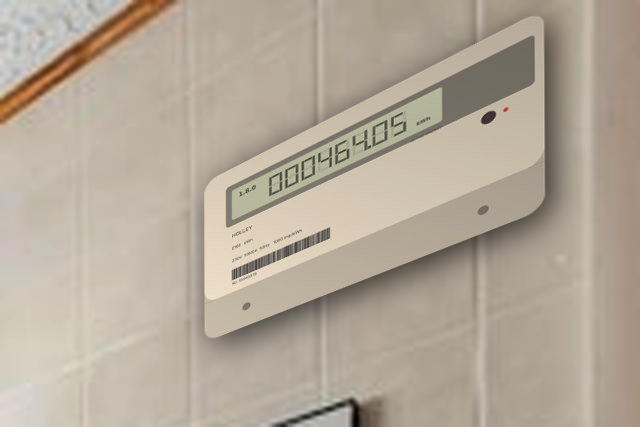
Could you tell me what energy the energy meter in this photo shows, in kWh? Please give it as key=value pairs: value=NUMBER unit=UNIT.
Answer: value=464.05 unit=kWh
